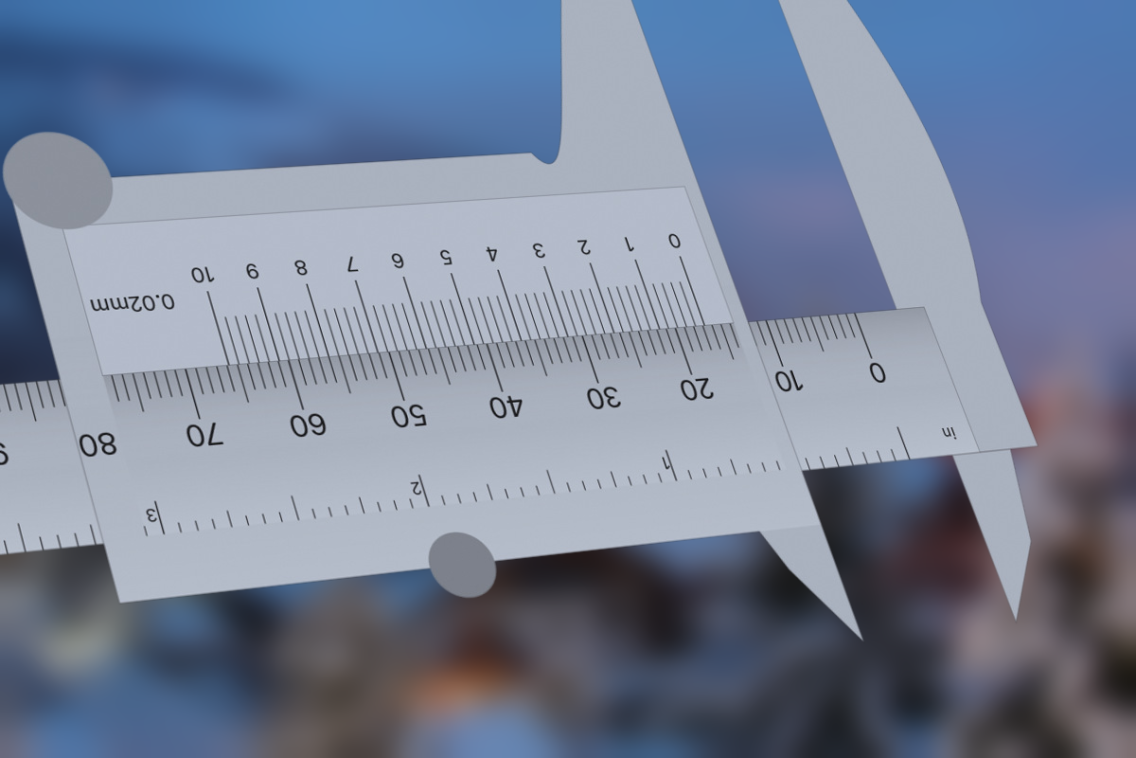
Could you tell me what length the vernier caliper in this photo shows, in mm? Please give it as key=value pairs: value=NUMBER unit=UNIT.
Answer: value=16.8 unit=mm
